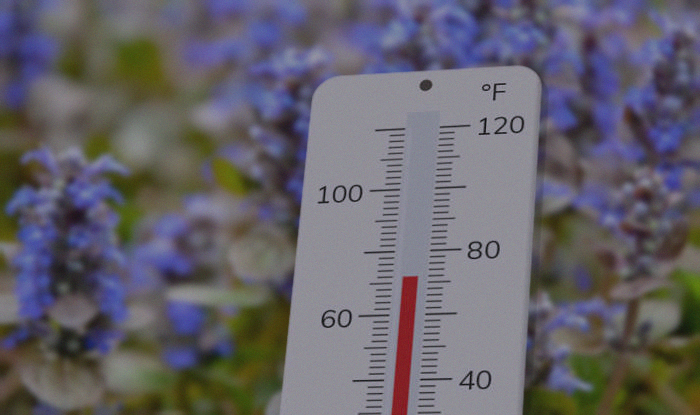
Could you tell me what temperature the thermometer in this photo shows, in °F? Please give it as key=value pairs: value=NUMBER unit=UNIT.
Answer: value=72 unit=°F
